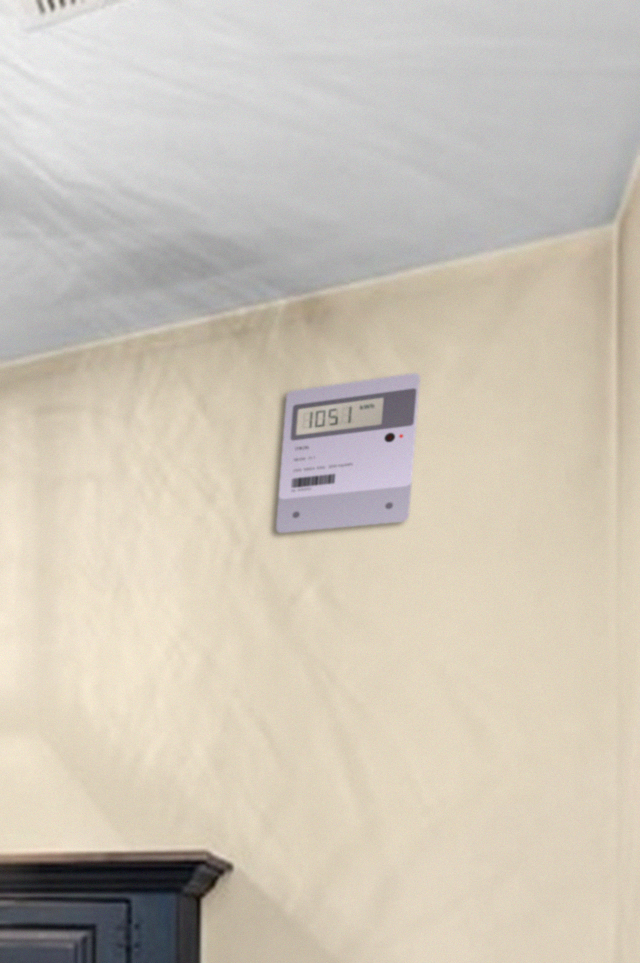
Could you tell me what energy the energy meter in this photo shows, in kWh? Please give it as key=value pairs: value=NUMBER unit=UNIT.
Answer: value=1051 unit=kWh
